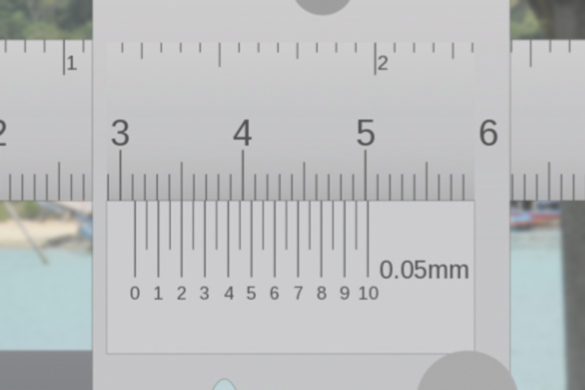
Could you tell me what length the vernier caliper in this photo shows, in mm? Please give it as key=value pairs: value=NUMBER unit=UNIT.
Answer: value=31.2 unit=mm
